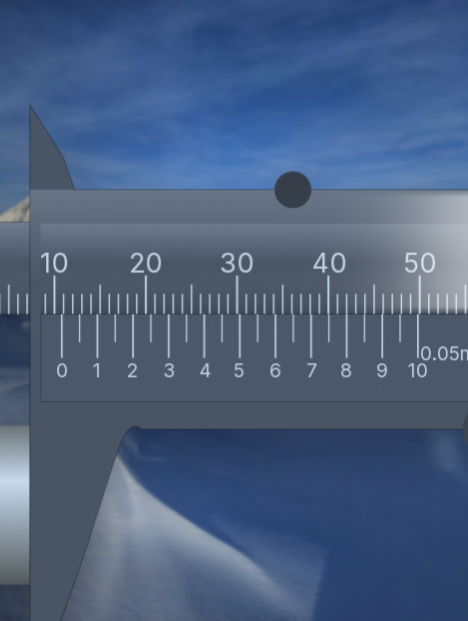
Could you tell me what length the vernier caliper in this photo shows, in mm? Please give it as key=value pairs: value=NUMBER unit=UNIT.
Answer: value=10.8 unit=mm
